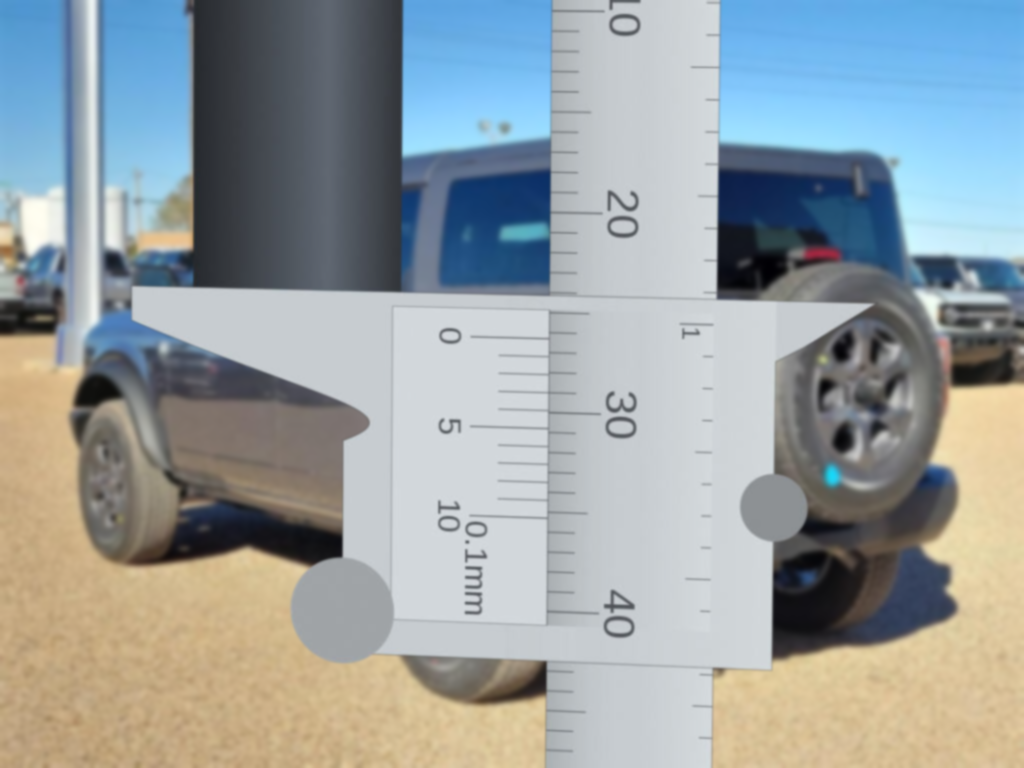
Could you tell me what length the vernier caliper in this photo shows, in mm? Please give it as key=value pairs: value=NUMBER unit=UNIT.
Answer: value=26.3 unit=mm
